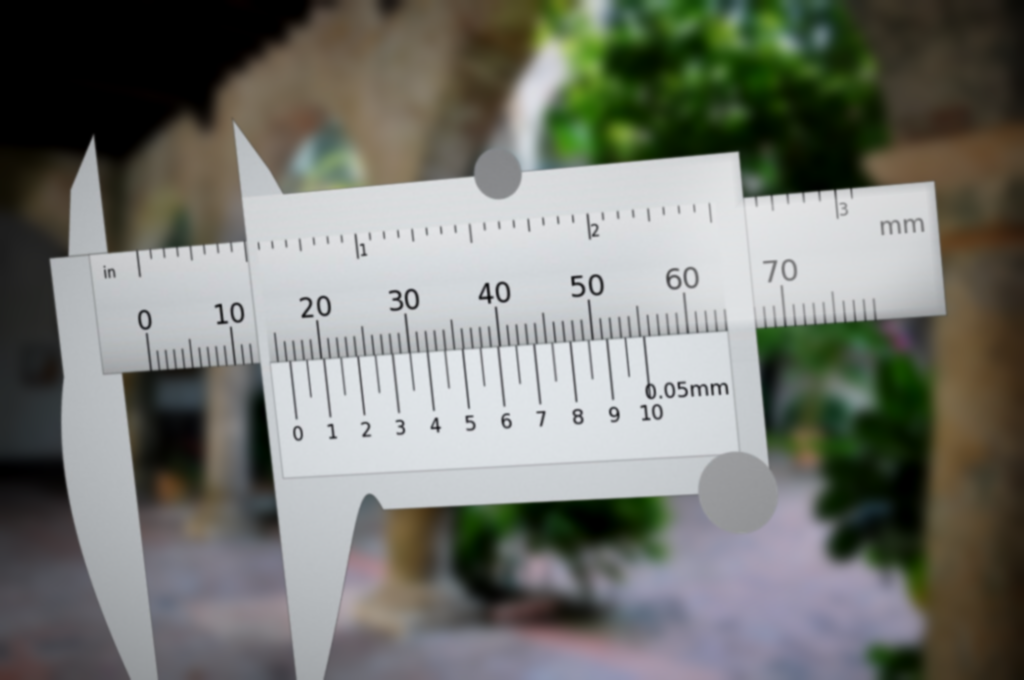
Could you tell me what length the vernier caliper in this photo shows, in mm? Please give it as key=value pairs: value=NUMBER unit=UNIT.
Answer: value=16.4 unit=mm
